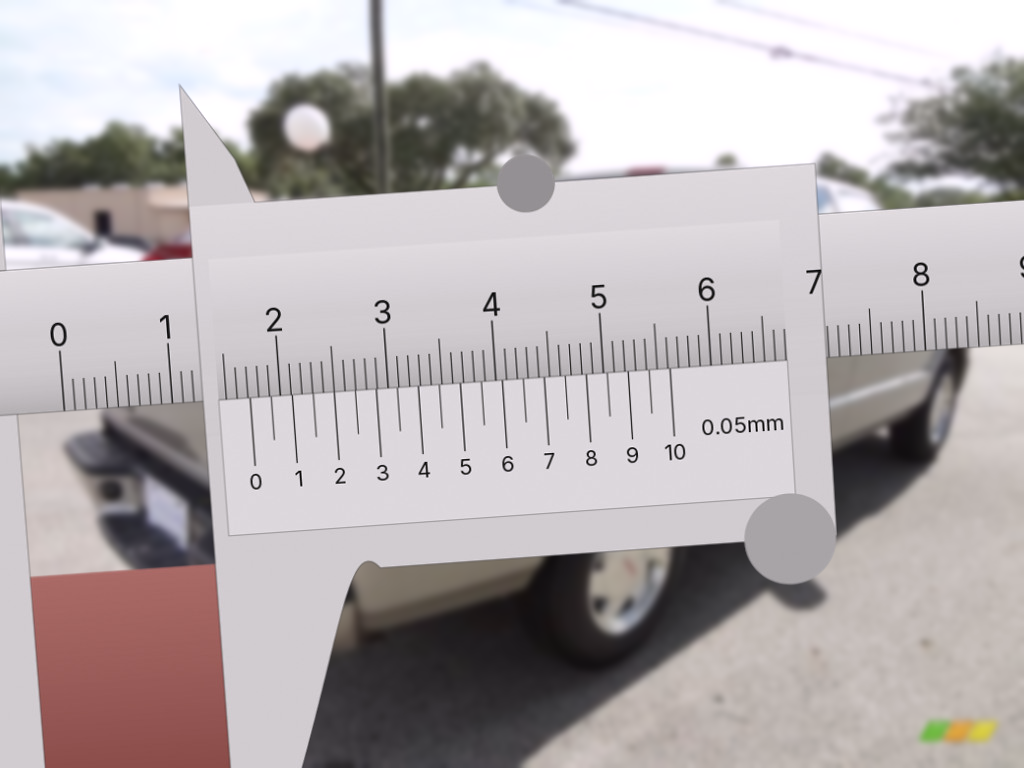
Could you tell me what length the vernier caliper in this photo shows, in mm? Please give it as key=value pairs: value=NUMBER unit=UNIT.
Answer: value=17.2 unit=mm
